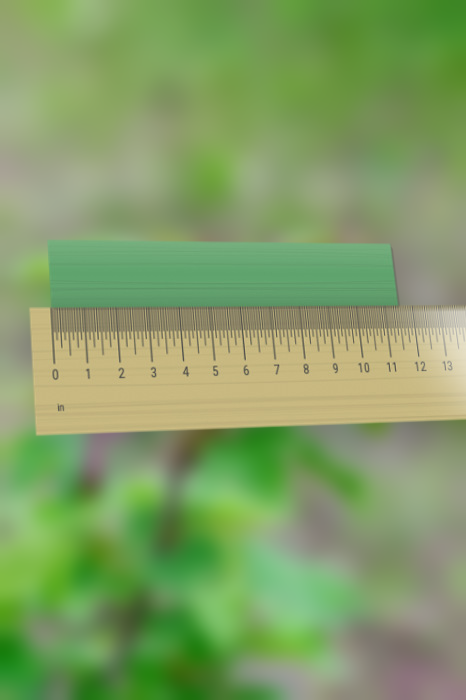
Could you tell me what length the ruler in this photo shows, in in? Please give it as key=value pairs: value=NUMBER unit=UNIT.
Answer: value=11.5 unit=in
